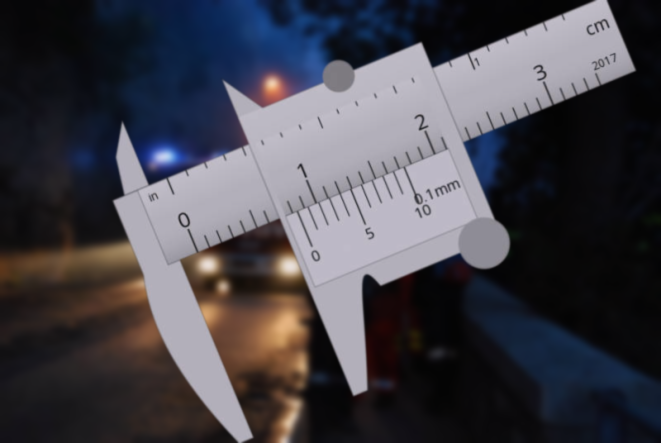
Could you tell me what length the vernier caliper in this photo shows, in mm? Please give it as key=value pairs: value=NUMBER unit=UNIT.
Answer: value=8.4 unit=mm
